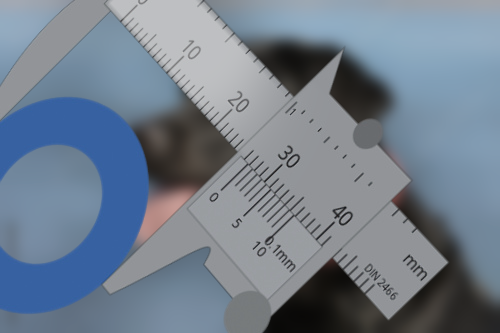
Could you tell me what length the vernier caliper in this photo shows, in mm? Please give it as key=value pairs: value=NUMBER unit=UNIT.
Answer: value=26.8 unit=mm
